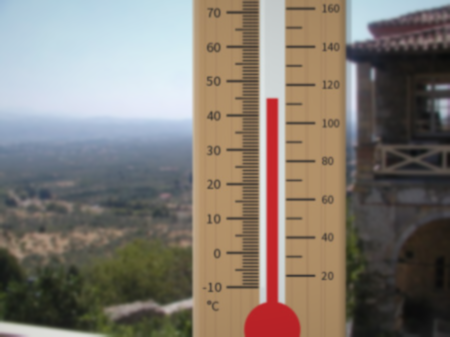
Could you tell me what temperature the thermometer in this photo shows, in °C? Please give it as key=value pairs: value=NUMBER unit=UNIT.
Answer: value=45 unit=°C
